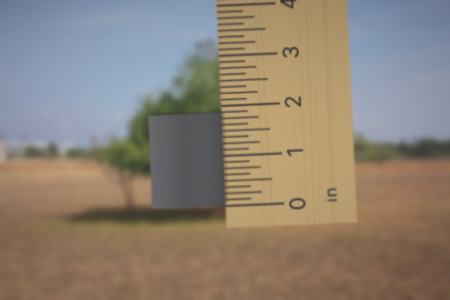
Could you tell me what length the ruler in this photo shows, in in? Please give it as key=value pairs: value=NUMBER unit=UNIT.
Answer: value=1.875 unit=in
